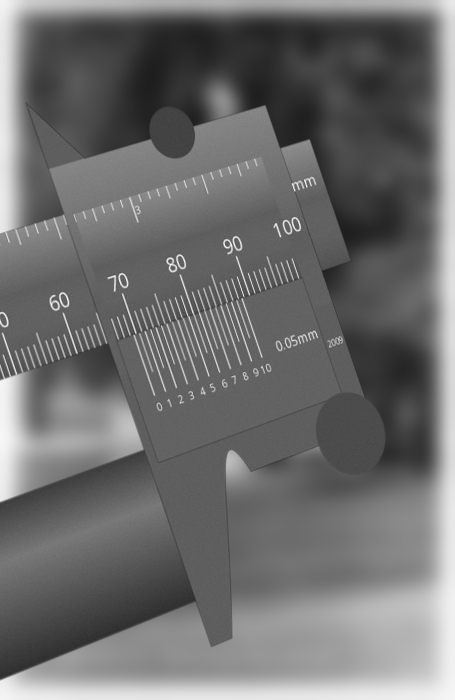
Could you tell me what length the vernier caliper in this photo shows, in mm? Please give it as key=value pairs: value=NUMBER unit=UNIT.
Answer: value=69.6 unit=mm
